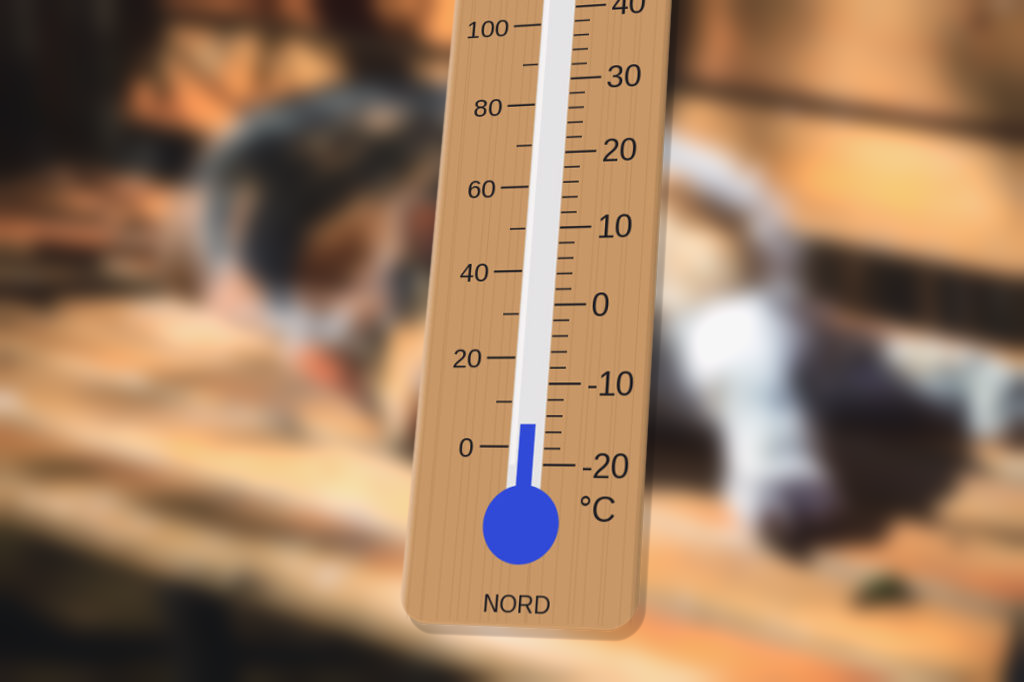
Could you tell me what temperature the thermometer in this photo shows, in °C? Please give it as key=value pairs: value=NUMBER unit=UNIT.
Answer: value=-15 unit=°C
